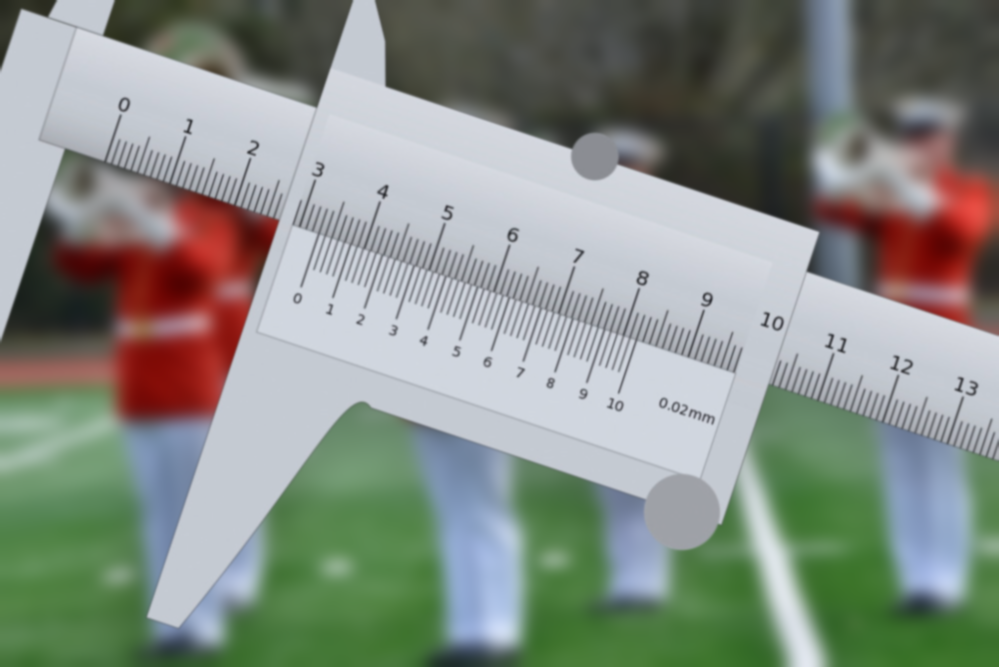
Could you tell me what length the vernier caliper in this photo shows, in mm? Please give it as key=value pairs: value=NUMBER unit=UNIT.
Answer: value=33.0 unit=mm
